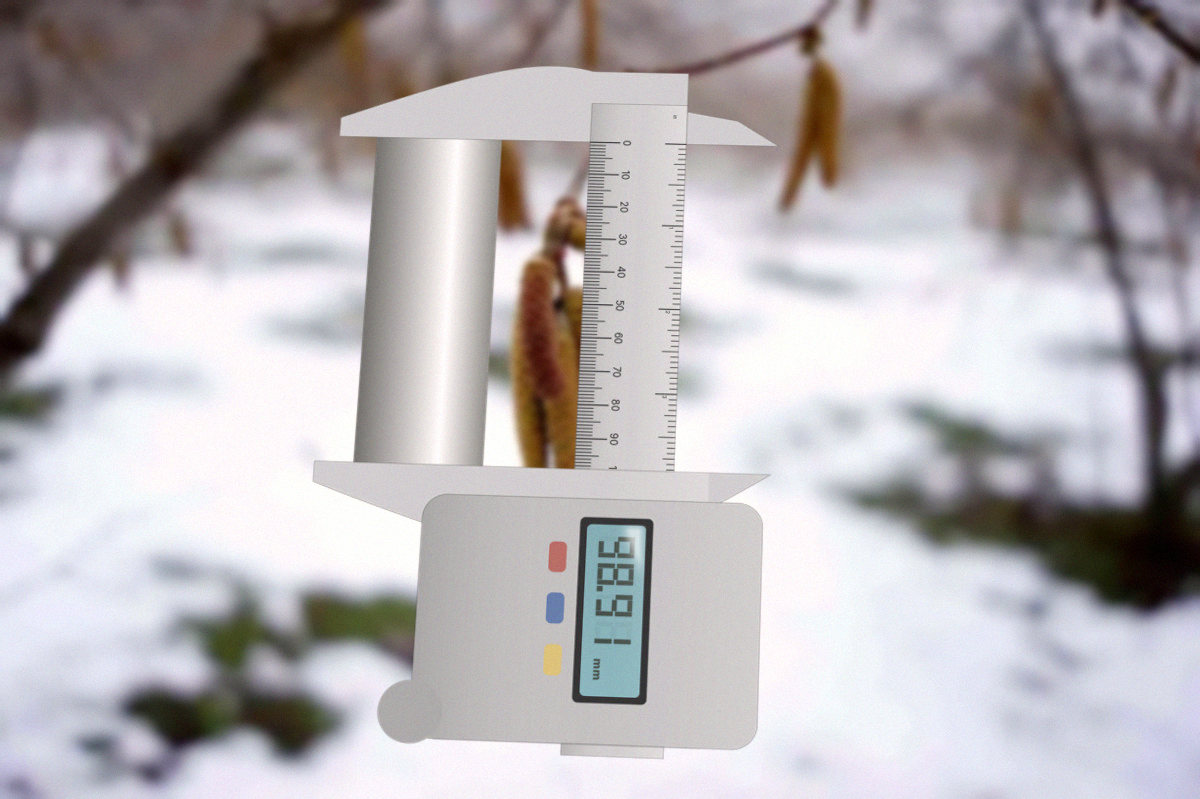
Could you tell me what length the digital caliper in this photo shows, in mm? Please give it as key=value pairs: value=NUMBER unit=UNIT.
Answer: value=98.91 unit=mm
